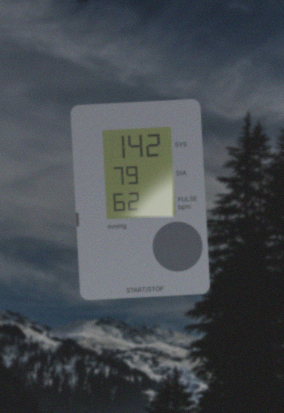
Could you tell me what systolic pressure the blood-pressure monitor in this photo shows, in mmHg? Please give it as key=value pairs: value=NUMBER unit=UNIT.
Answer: value=142 unit=mmHg
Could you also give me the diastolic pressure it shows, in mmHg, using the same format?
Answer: value=79 unit=mmHg
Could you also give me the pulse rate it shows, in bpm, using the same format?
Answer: value=62 unit=bpm
